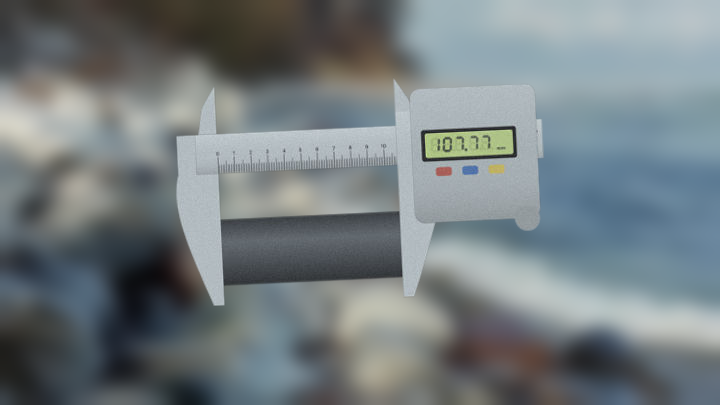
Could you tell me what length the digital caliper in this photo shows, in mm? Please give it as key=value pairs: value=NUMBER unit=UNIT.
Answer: value=107.77 unit=mm
